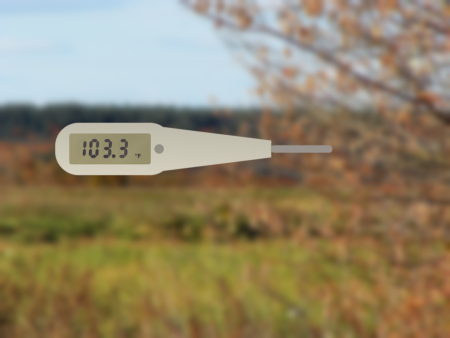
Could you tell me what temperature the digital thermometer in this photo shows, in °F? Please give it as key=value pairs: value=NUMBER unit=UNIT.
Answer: value=103.3 unit=°F
